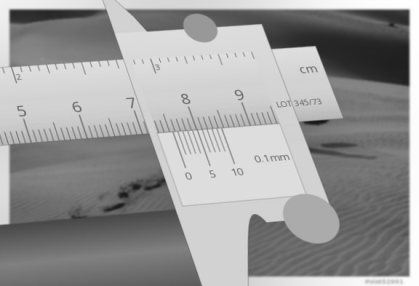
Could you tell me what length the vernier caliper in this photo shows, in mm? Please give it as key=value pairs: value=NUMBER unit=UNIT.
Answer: value=75.6 unit=mm
